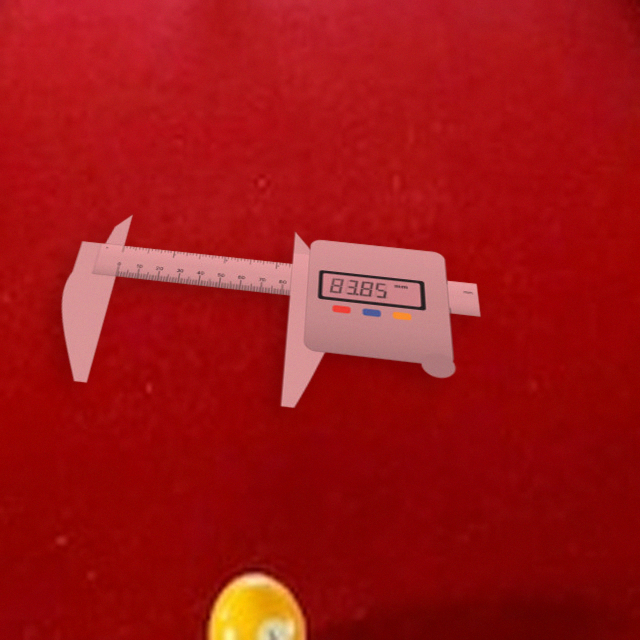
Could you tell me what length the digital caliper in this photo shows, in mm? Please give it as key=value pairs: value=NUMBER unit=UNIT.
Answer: value=83.85 unit=mm
